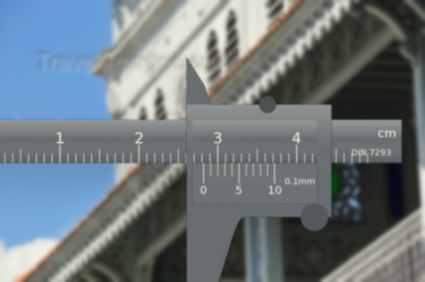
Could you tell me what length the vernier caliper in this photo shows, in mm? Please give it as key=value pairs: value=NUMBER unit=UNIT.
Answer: value=28.2 unit=mm
